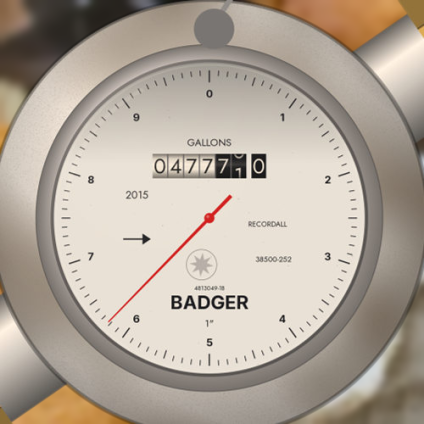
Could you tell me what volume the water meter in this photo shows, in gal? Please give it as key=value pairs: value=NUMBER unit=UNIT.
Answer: value=477706.2 unit=gal
